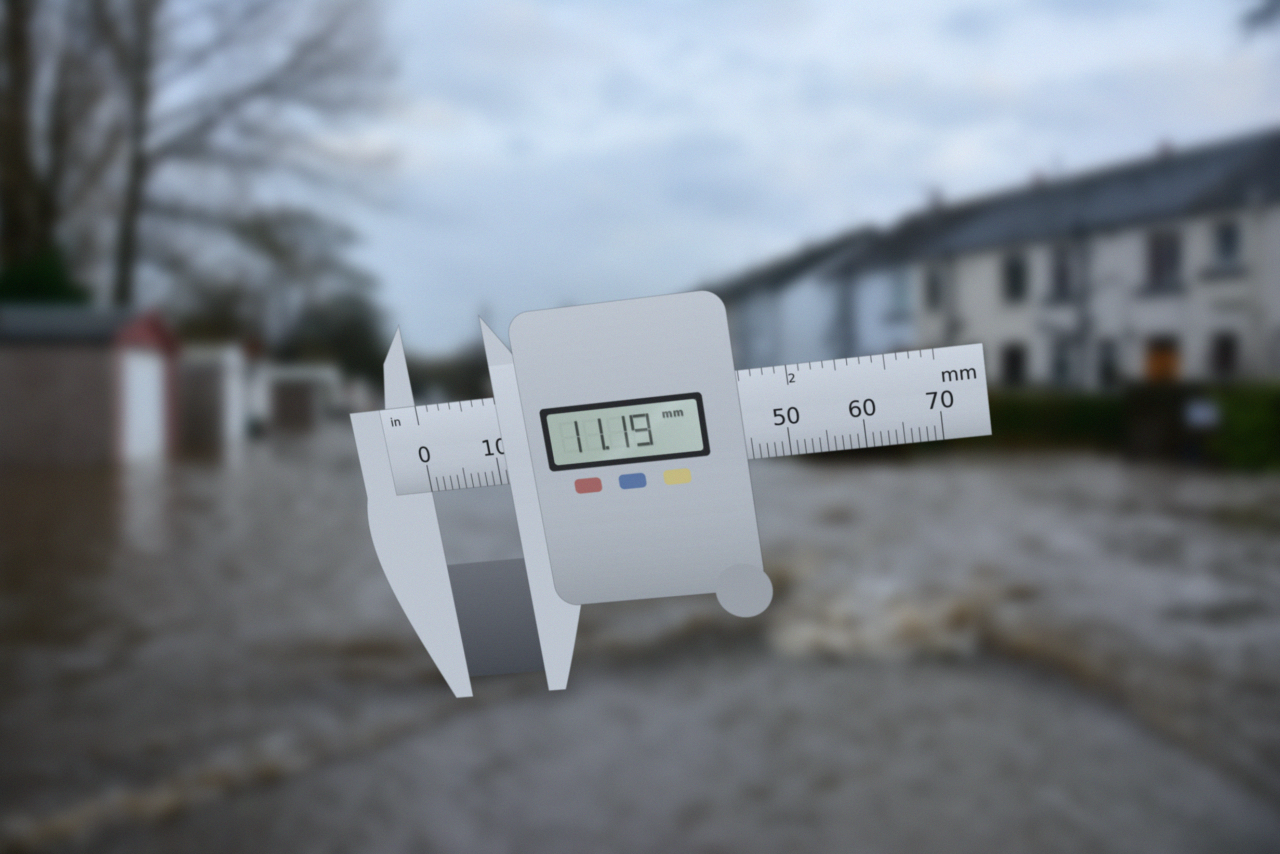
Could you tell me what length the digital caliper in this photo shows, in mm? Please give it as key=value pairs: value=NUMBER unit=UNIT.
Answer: value=11.19 unit=mm
